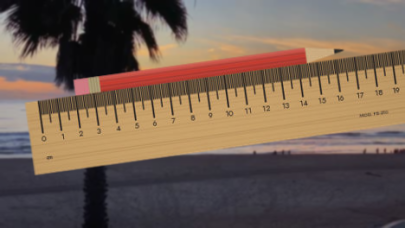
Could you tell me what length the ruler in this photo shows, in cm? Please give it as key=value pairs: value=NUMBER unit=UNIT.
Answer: value=14.5 unit=cm
